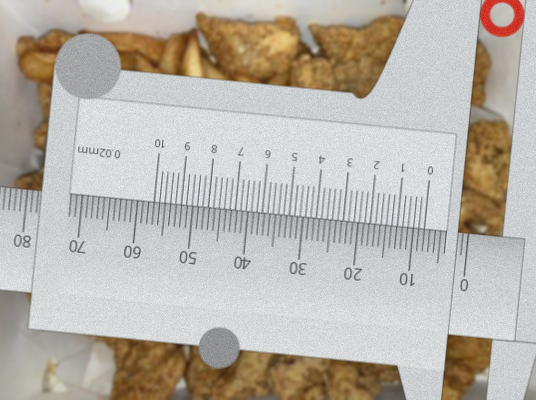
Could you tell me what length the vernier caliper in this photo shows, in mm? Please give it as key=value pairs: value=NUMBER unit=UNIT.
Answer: value=8.0 unit=mm
